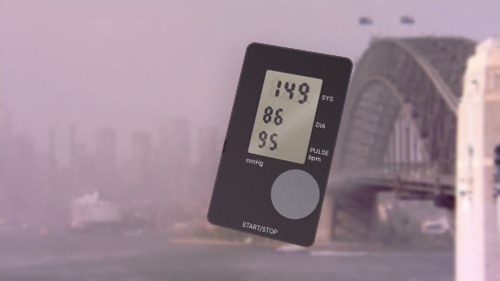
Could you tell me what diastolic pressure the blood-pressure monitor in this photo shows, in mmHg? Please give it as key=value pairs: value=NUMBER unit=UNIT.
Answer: value=86 unit=mmHg
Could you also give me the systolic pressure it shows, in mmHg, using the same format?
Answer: value=149 unit=mmHg
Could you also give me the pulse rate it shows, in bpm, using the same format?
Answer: value=95 unit=bpm
